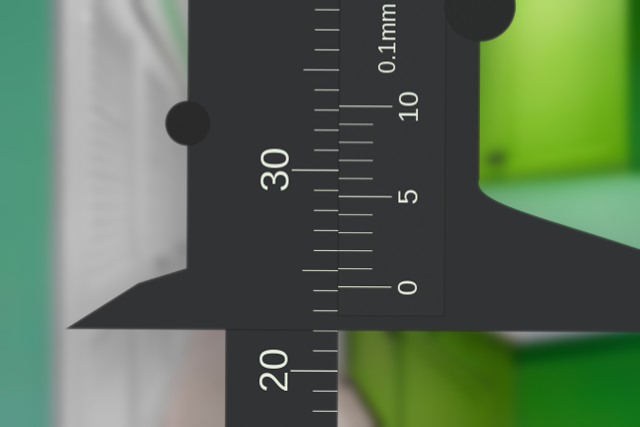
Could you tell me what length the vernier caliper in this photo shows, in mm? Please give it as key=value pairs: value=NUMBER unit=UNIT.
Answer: value=24.2 unit=mm
